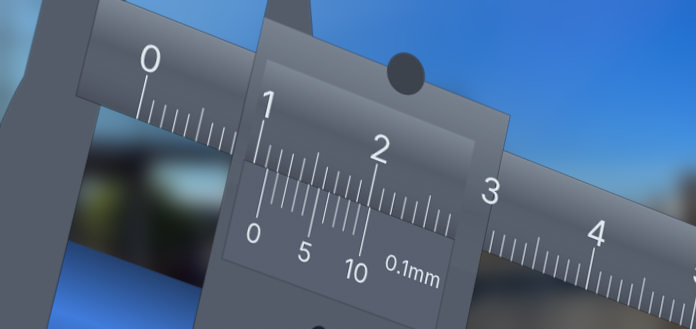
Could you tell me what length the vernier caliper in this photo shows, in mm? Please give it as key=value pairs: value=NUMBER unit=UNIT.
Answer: value=11.2 unit=mm
